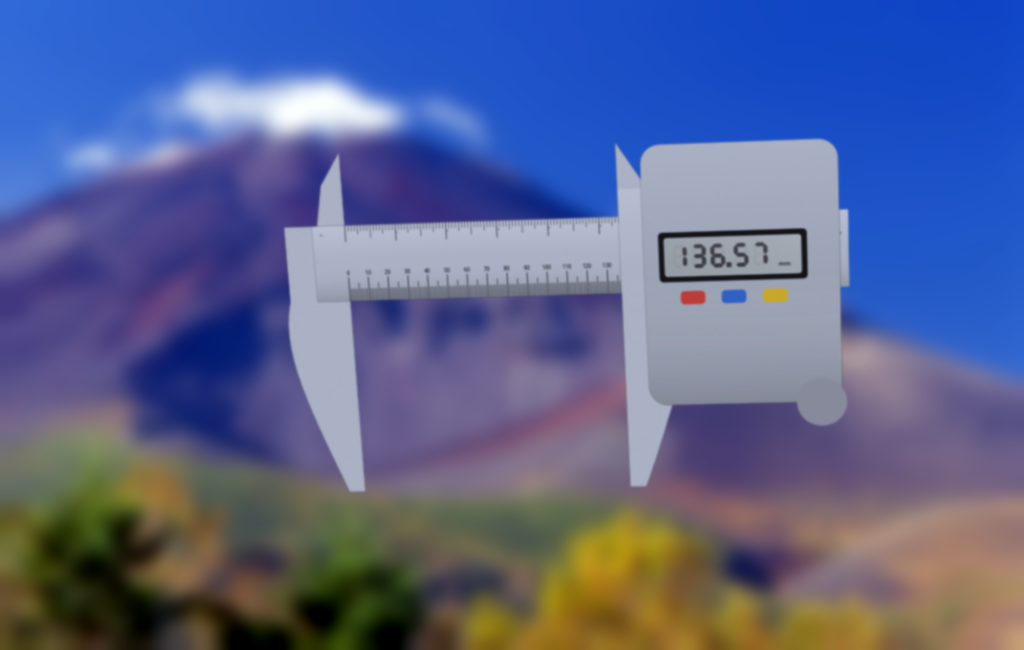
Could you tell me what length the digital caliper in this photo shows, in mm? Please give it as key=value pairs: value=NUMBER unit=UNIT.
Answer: value=136.57 unit=mm
